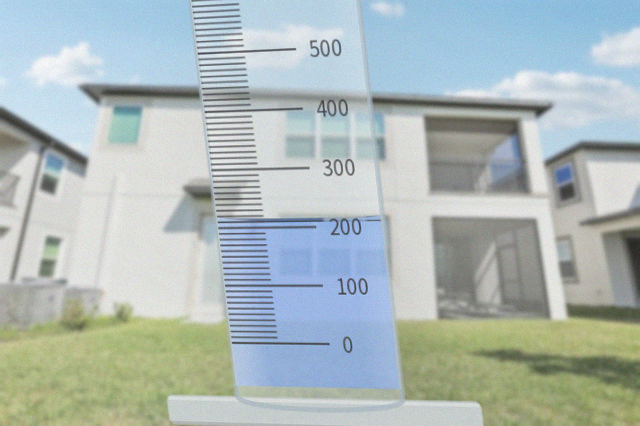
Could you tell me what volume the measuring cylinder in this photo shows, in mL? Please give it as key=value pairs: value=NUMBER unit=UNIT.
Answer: value=210 unit=mL
